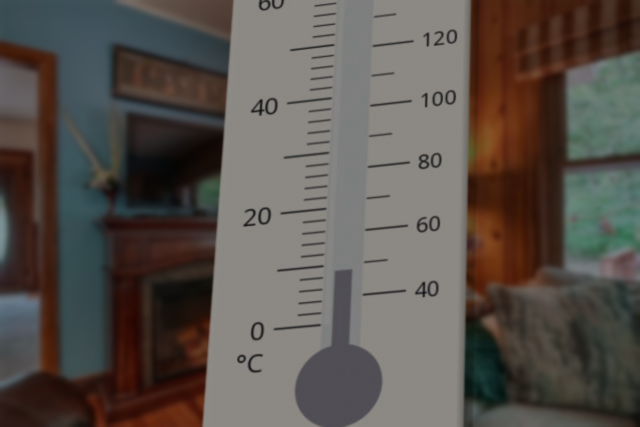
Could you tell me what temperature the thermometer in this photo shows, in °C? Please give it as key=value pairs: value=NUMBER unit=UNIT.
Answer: value=9 unit=°C
